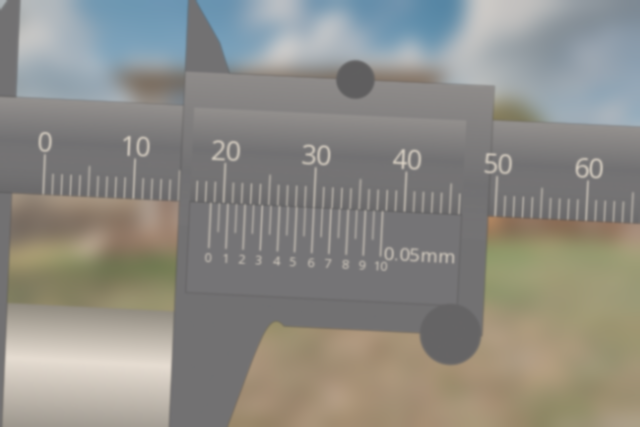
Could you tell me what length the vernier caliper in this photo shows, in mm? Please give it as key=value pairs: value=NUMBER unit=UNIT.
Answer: value=18.6 unit=mm
